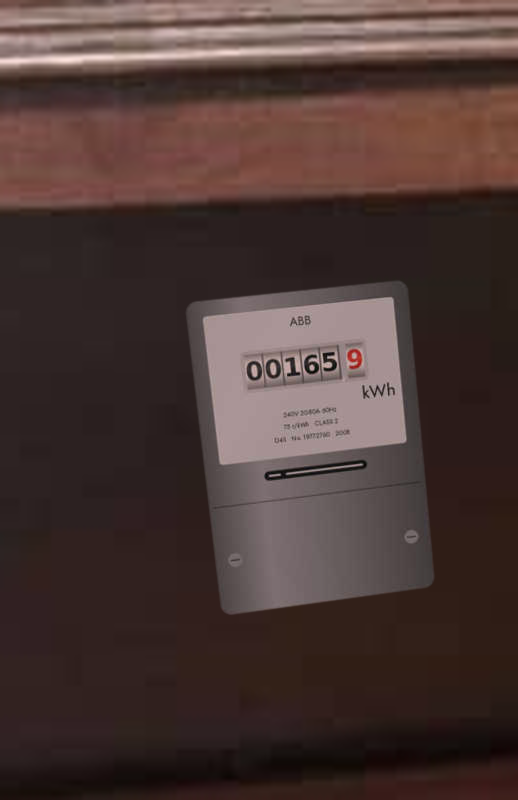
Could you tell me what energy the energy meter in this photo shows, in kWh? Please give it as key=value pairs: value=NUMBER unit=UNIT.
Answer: value=165.9 unit=kWh
